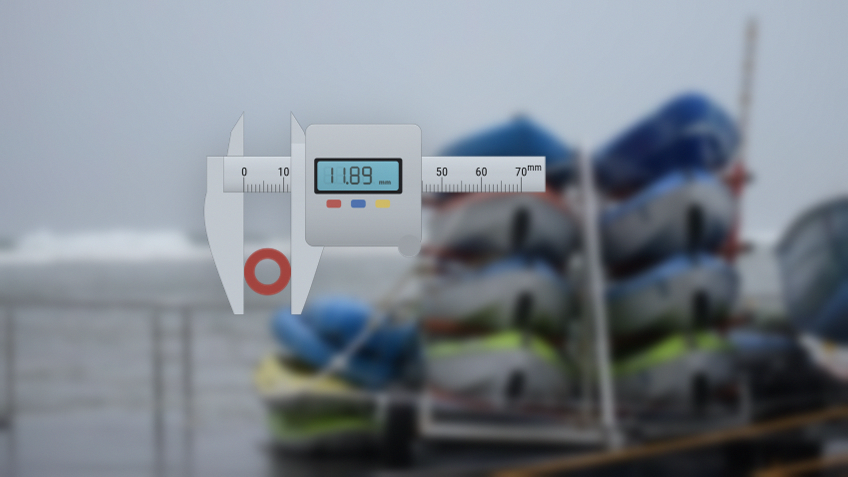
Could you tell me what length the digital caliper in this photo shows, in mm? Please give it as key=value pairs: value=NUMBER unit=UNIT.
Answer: value=11.89 unit=mm
